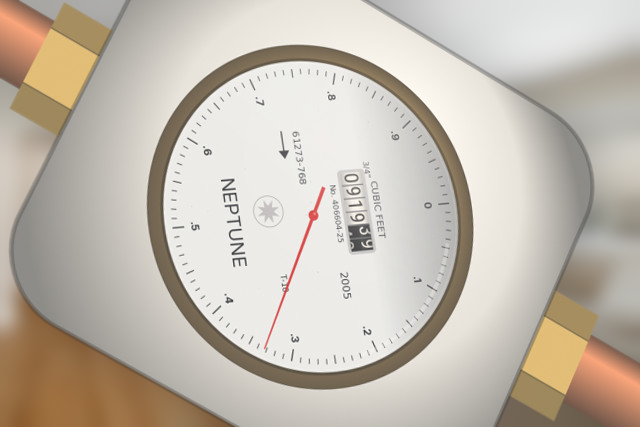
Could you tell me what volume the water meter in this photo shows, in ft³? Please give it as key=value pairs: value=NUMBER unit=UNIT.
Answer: value=91939.33 unit=ft³
